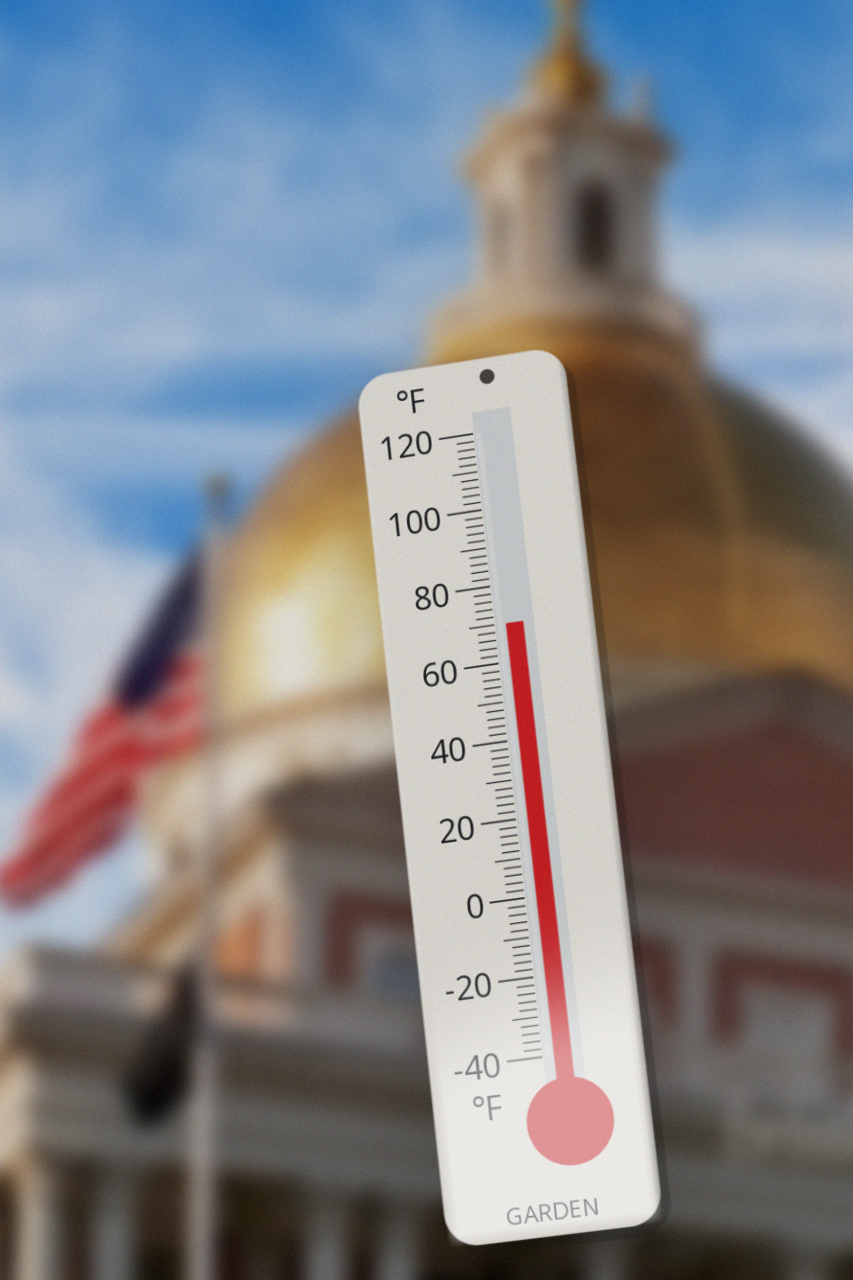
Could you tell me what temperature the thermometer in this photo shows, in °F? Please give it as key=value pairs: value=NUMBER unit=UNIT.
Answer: value=70 unit=°F
